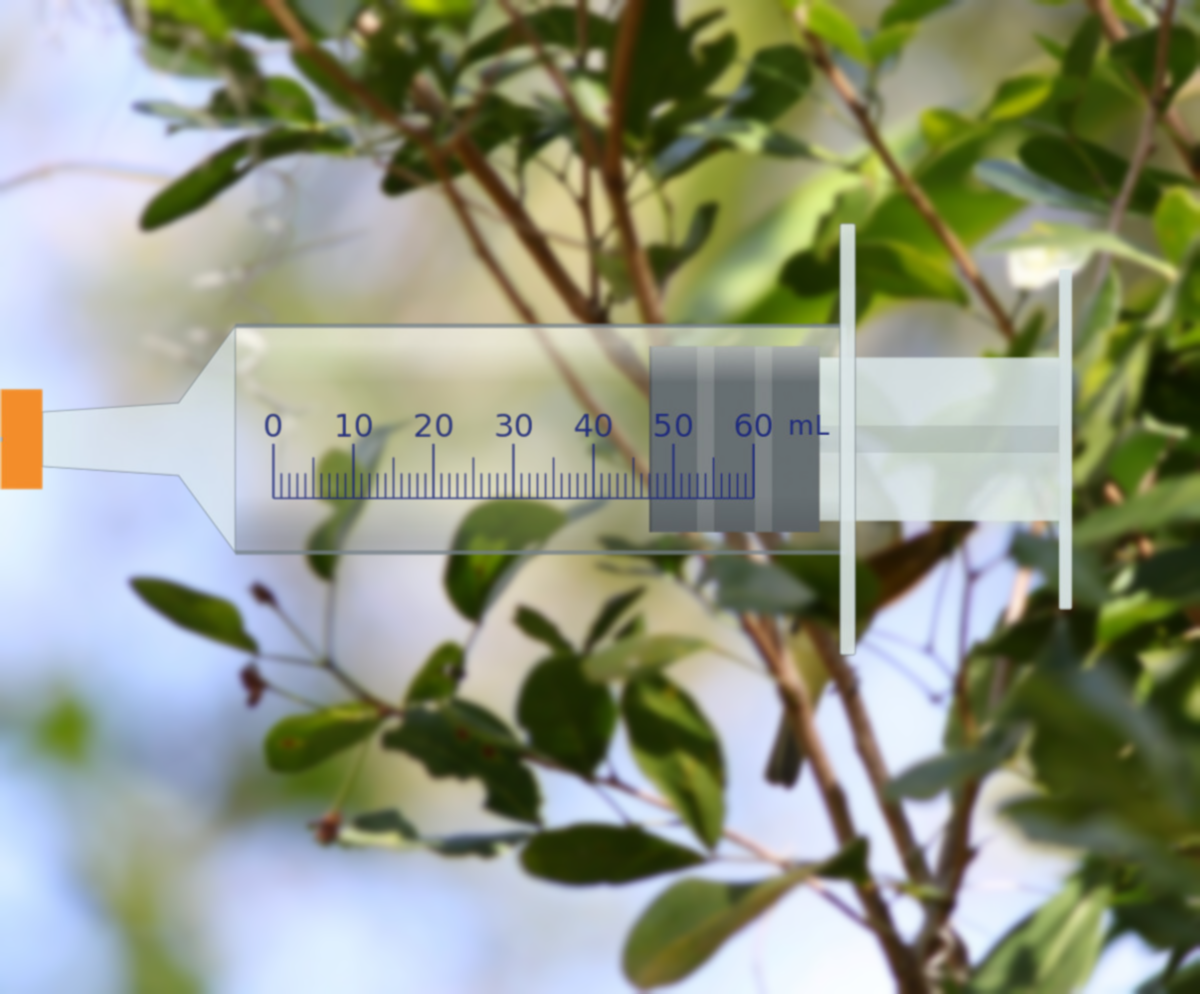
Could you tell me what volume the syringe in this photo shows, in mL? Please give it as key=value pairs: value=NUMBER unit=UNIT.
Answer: value=47 unit=mL
